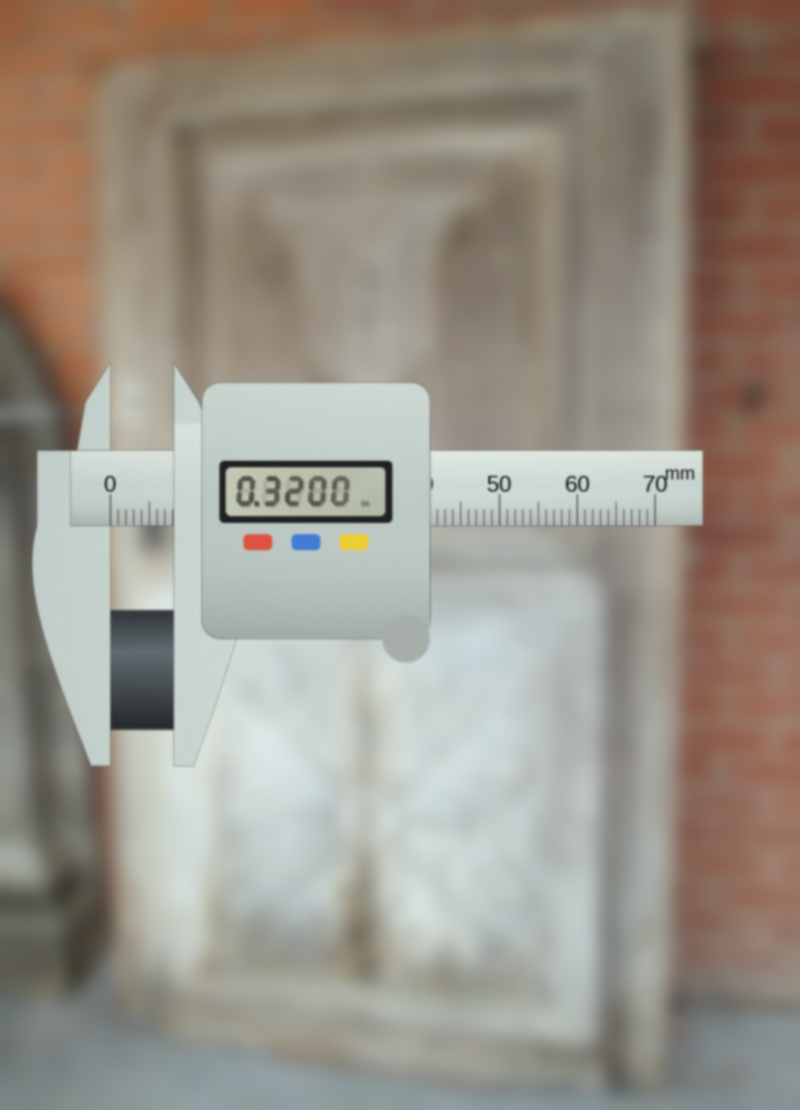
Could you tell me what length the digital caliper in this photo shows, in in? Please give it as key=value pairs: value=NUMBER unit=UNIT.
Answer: value=0.3200 unit=in
